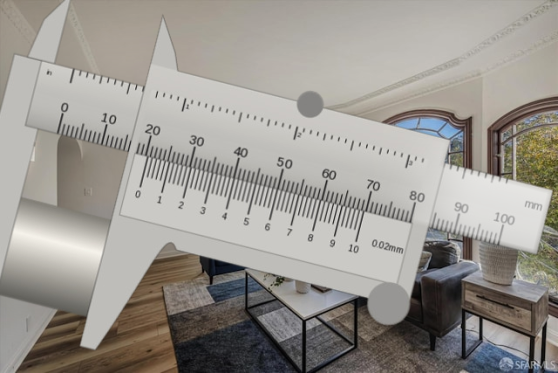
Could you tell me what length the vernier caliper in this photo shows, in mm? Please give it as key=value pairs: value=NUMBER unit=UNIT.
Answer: value=20.5 unit=mm
